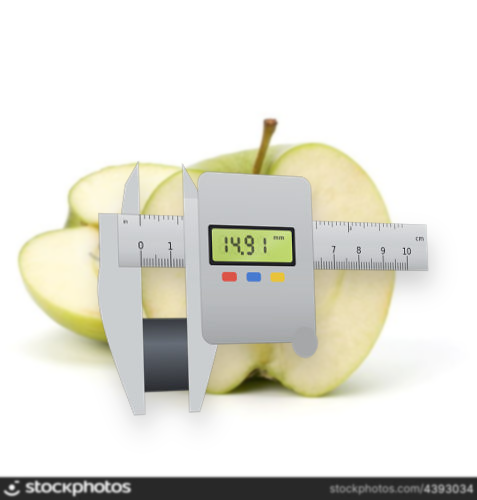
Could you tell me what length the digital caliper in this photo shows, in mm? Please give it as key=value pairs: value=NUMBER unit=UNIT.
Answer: value=14.91 unit=mm
